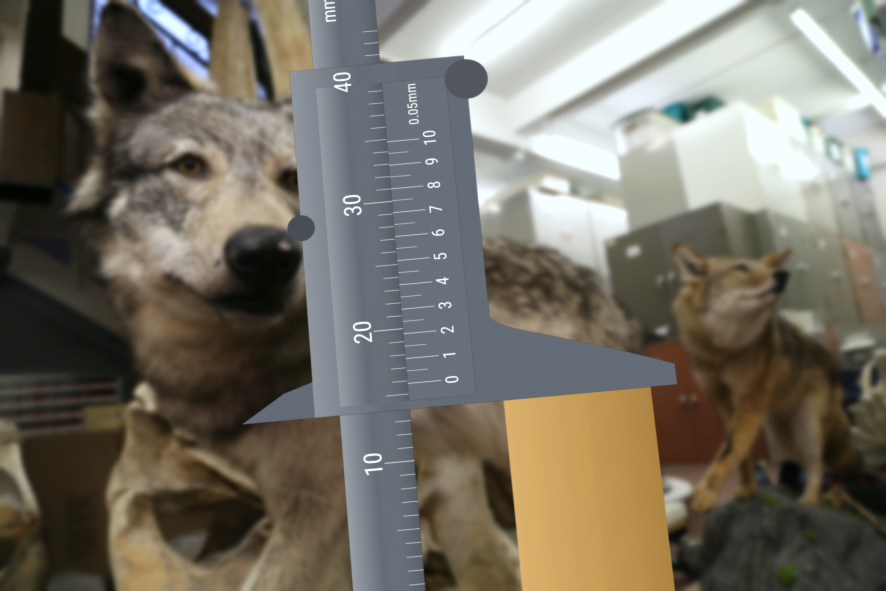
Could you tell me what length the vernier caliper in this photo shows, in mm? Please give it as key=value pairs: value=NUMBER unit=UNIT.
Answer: value=15.8 unit=mm
